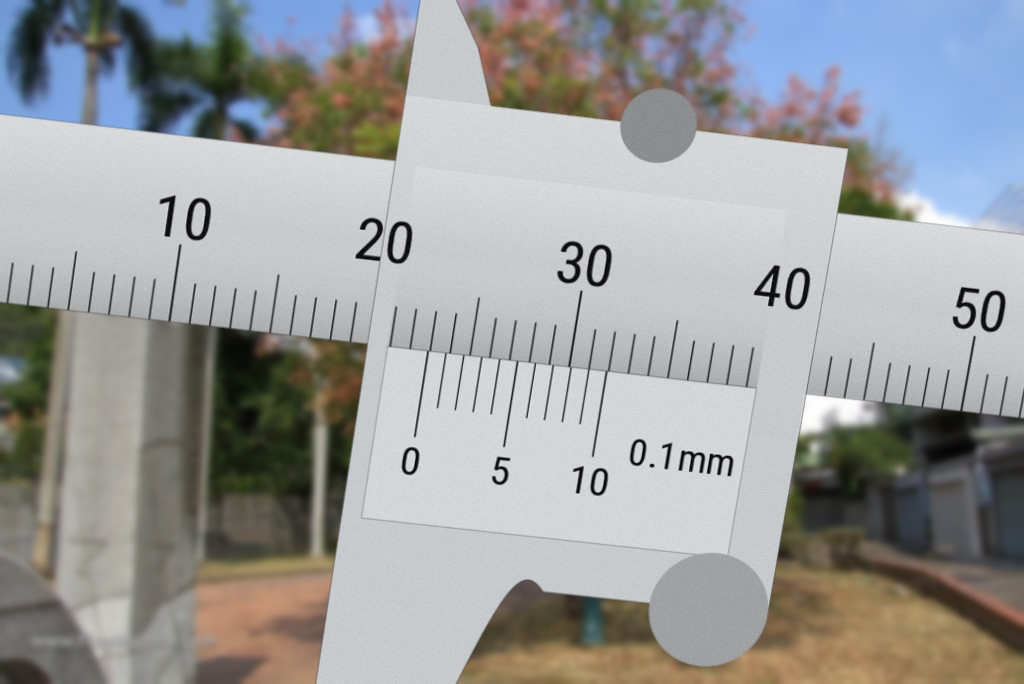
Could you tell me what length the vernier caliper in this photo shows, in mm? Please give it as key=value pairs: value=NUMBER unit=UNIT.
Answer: value=22.9 unit=mm
